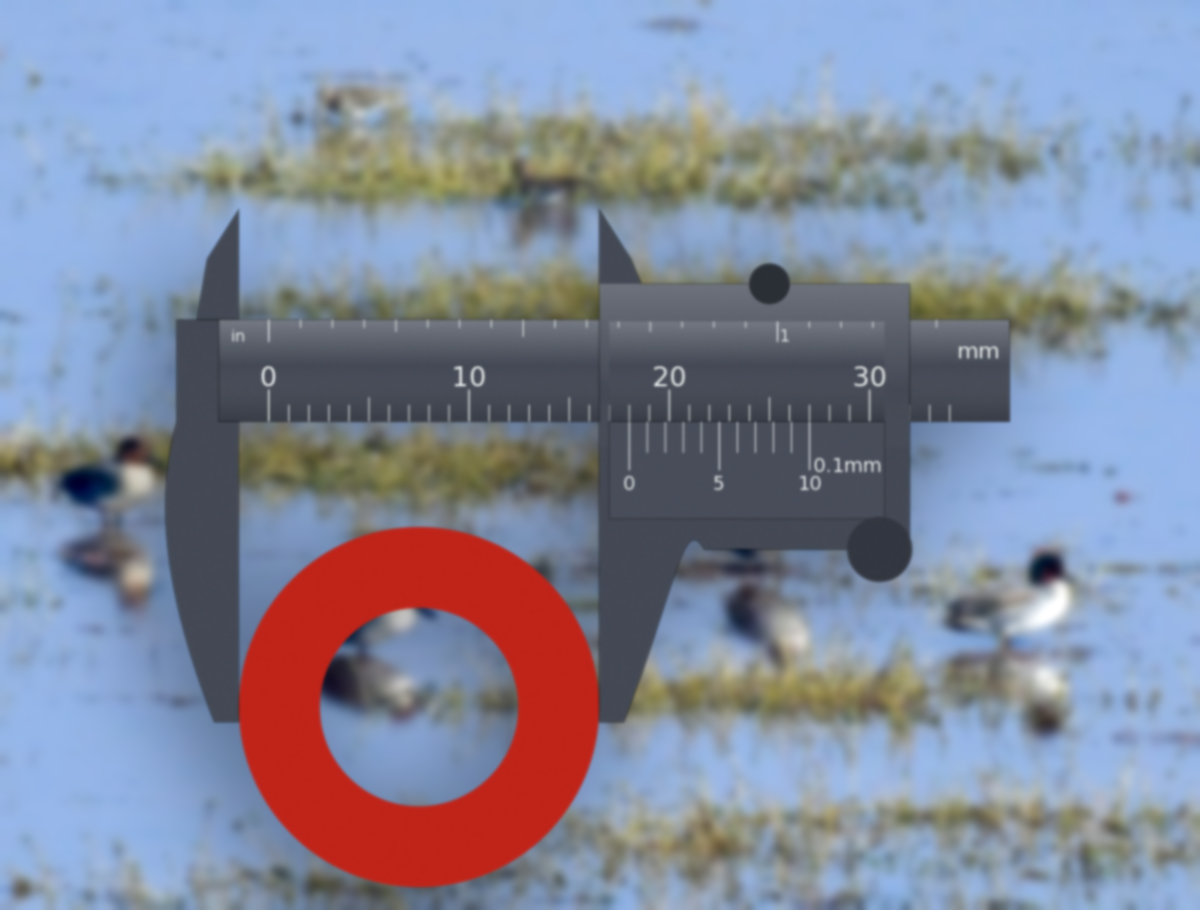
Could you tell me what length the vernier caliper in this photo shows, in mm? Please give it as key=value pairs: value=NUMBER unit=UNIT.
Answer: value=18.0 unit=mm
